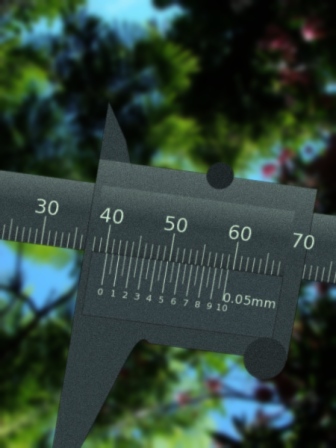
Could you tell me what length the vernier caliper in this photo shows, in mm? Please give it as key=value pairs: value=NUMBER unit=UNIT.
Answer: value=40.2 unit=mm
